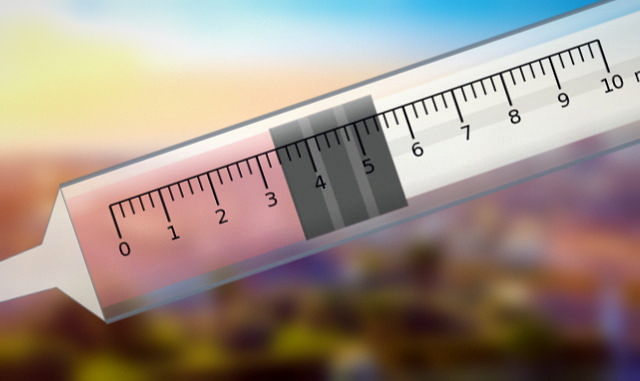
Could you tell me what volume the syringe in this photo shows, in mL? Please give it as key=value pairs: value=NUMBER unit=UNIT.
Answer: value=3.4 unit=mL
